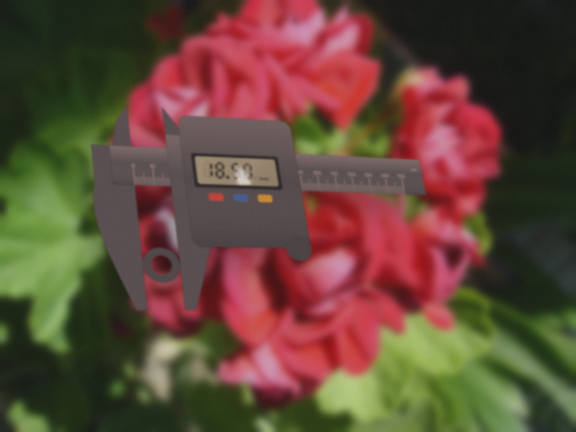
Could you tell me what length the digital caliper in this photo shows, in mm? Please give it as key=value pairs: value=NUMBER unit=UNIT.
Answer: value=18.50 unit=mm
